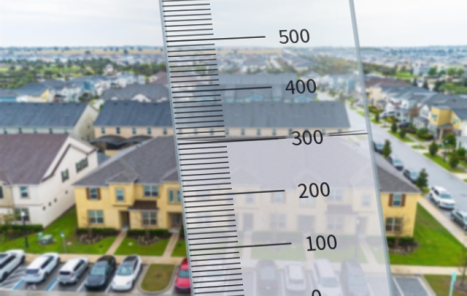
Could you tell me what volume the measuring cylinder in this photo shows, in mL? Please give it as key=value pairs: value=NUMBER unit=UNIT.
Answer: value=300 unit=mL
